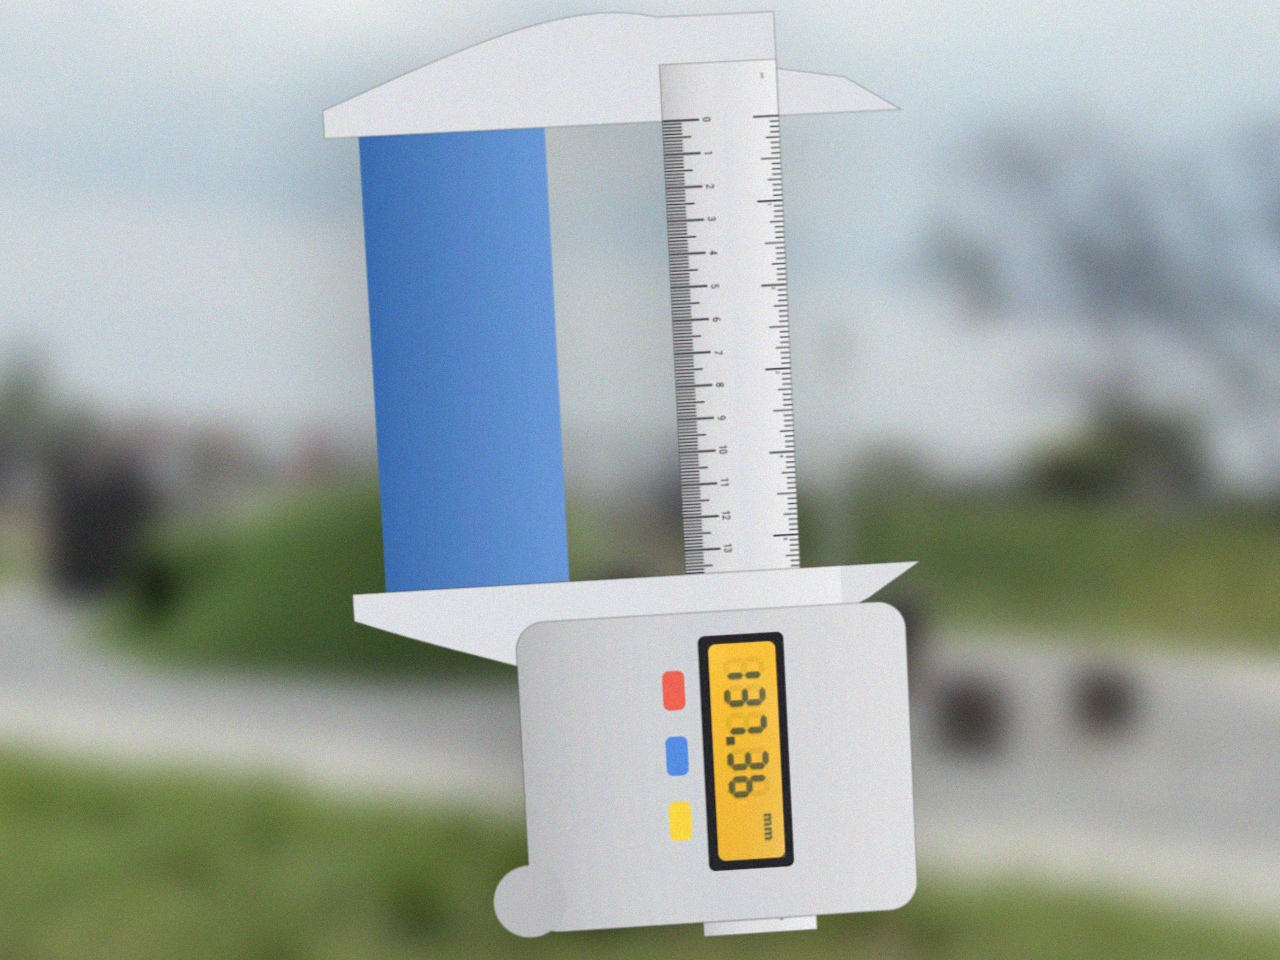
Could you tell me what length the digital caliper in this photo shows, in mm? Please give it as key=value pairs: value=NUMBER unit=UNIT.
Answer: value=137.36 unit=mm
